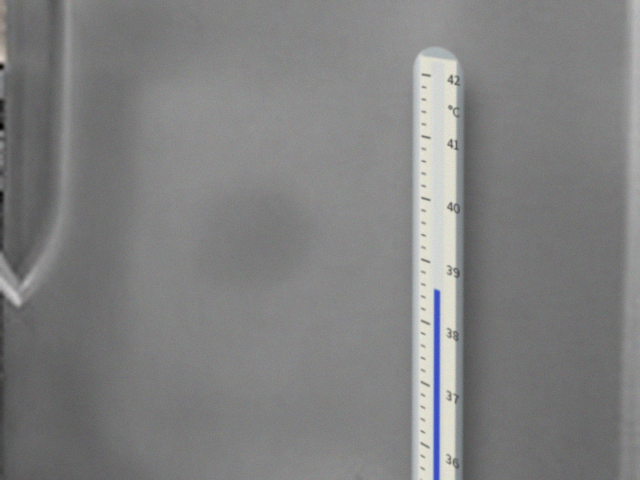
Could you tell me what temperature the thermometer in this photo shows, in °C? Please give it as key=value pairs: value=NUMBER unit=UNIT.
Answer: value=38.6 unit=°C
